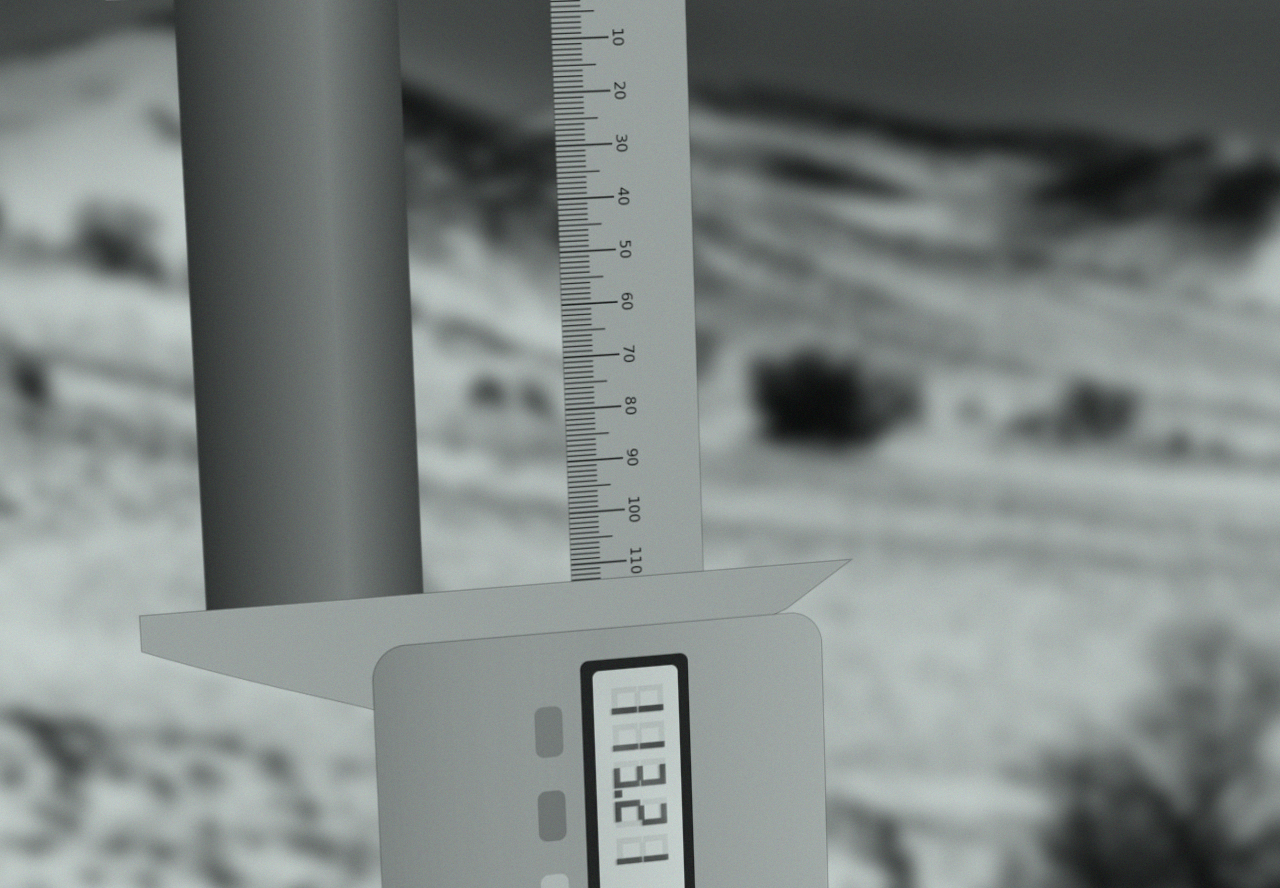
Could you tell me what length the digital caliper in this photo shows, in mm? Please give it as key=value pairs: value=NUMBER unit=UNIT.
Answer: value=113.21 unit=mm
